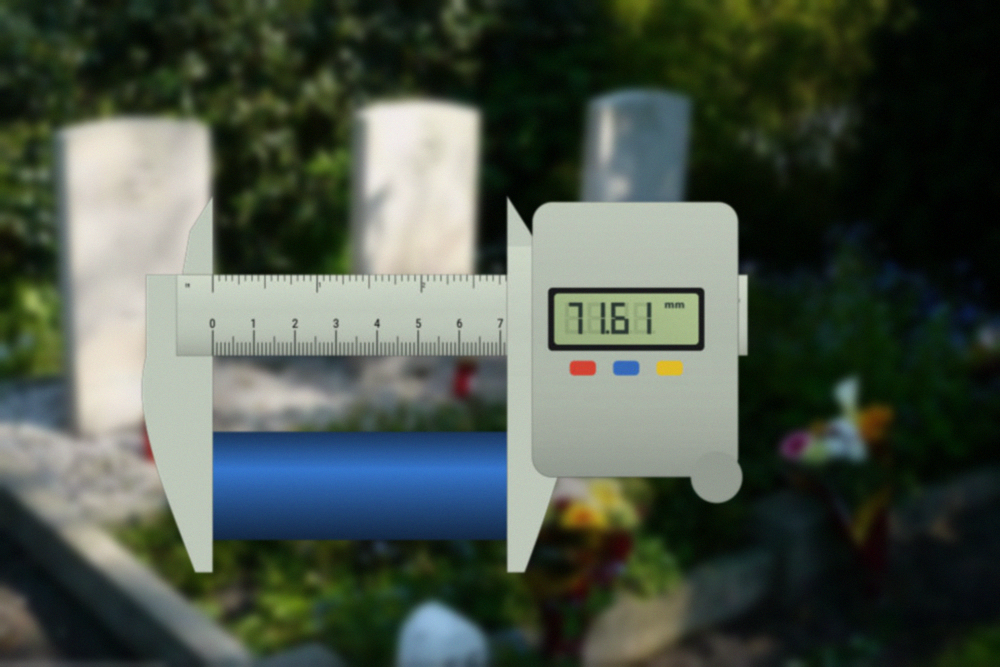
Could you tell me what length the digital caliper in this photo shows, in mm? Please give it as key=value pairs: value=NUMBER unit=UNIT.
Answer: value=71.61 unit=mm
